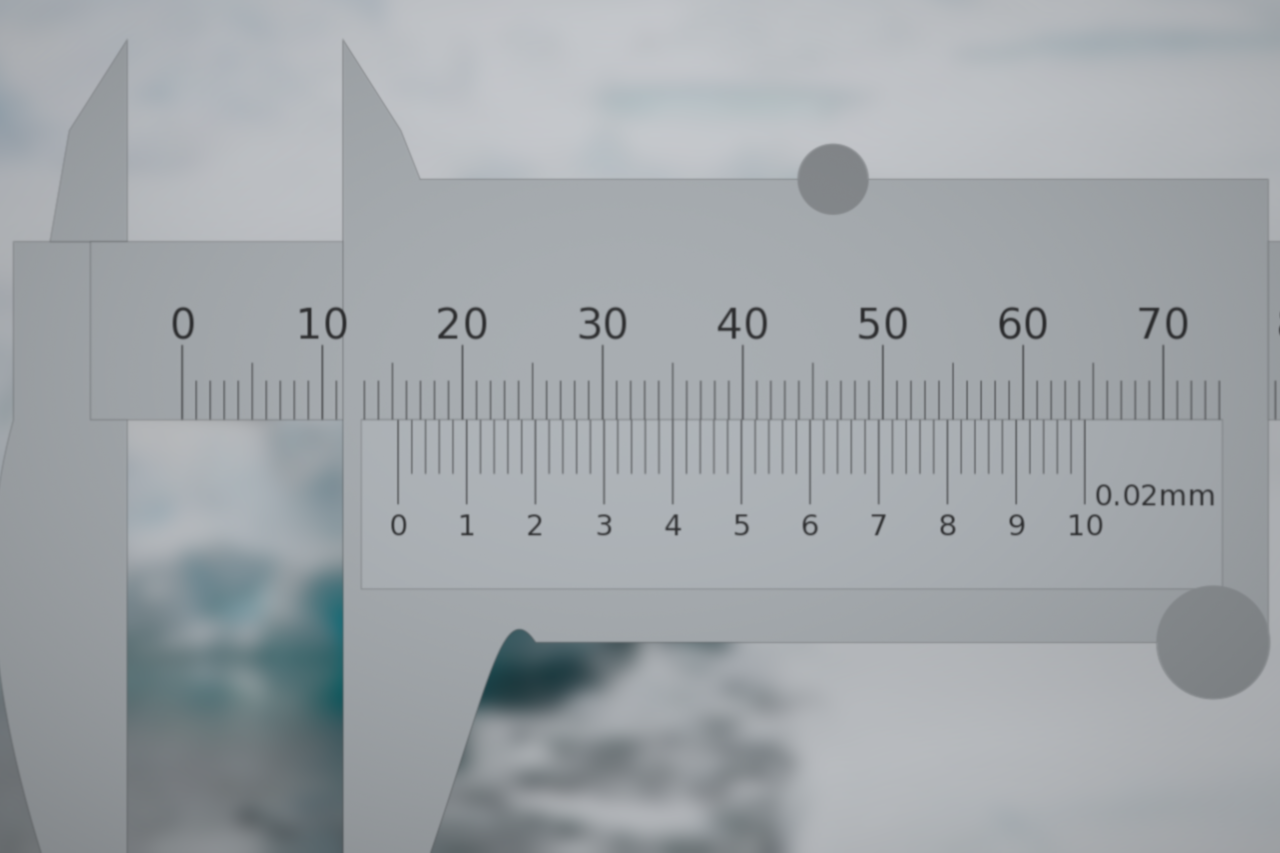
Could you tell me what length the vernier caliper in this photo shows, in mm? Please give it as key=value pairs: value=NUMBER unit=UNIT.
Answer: value=15.4 unit=mm
